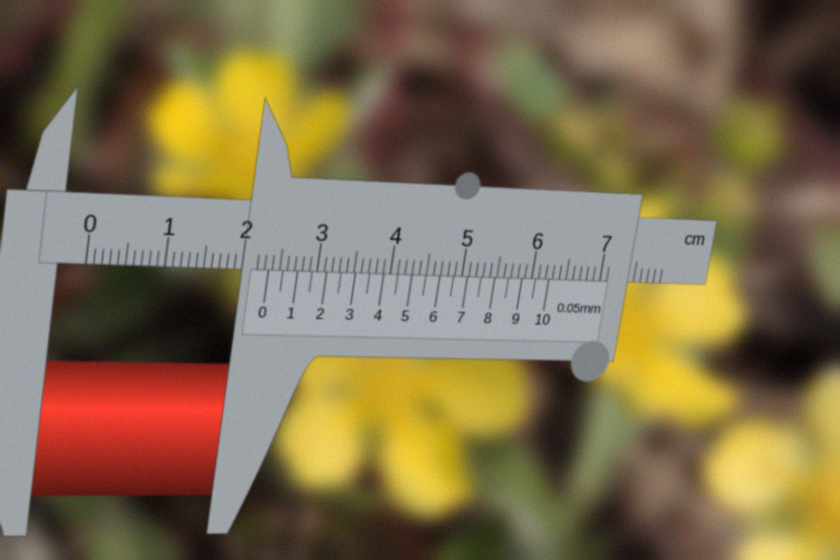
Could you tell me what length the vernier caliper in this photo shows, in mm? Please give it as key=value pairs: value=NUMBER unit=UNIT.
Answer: value=23.5 unit=mm
